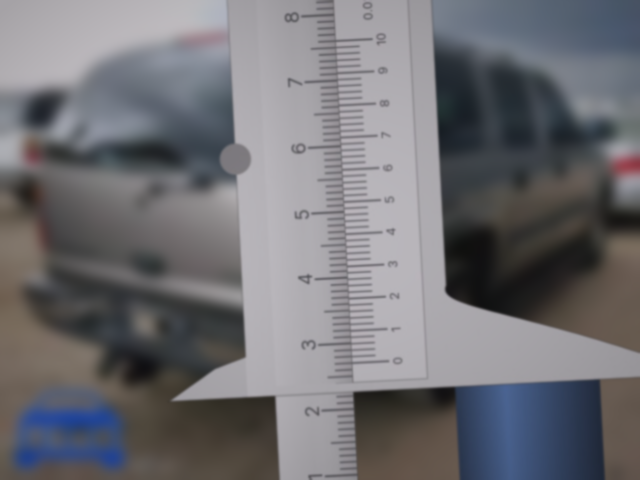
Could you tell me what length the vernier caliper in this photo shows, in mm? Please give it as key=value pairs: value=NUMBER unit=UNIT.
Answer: value=27.0 unit=mm
